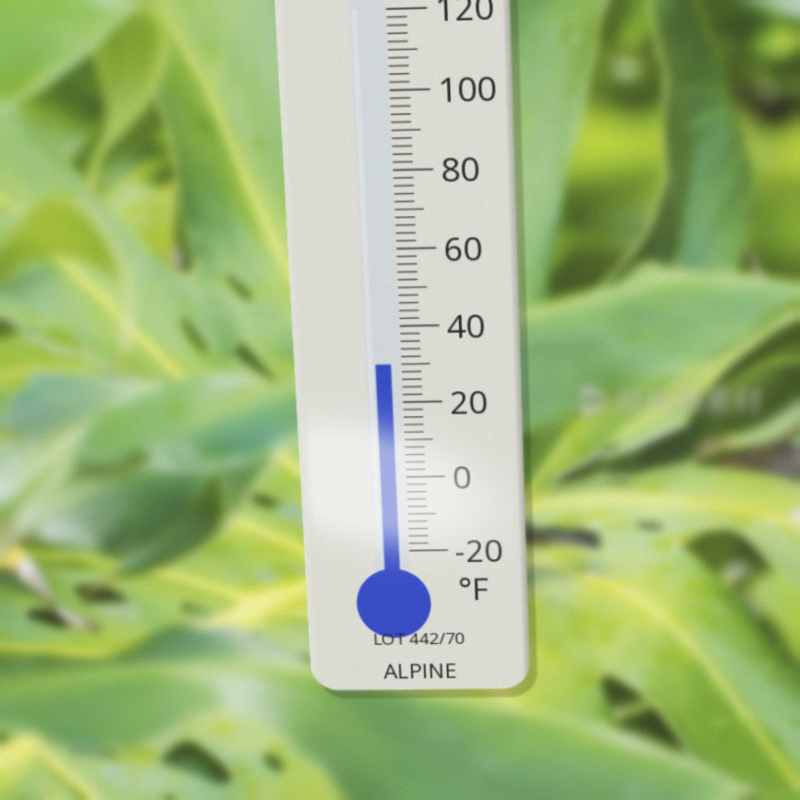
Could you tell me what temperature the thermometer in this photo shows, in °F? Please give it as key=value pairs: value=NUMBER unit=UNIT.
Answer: value=30 unit=°F
